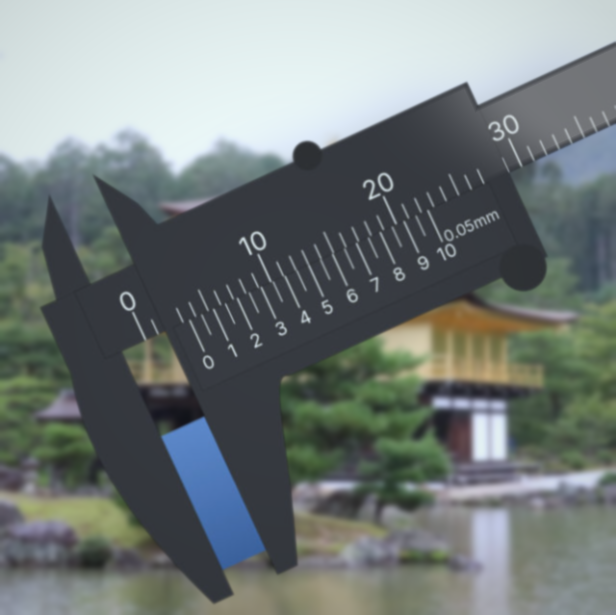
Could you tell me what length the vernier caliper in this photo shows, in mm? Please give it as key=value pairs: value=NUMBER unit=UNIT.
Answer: value=3.5 unit=mm
